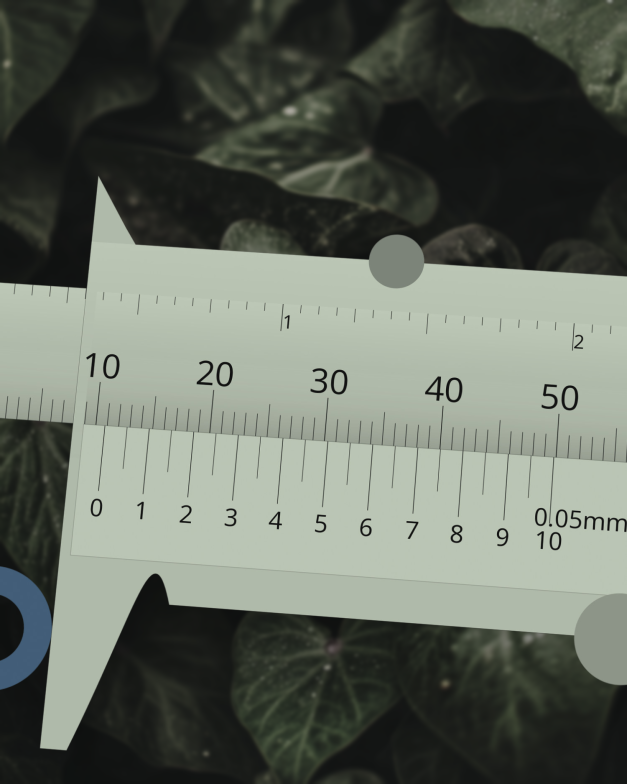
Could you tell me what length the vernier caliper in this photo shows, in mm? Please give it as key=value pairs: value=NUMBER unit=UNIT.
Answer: value=10.8 unit=mm
